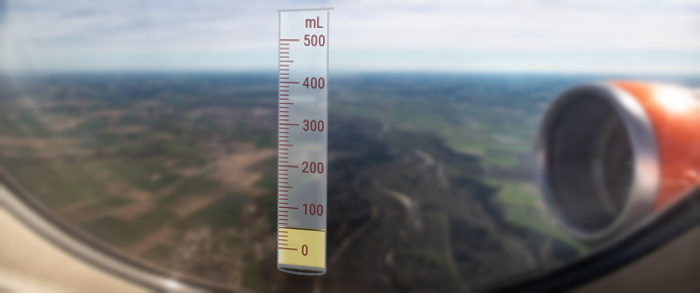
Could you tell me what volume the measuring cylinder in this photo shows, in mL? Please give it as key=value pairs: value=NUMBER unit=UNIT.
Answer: value=50 unit=mL
